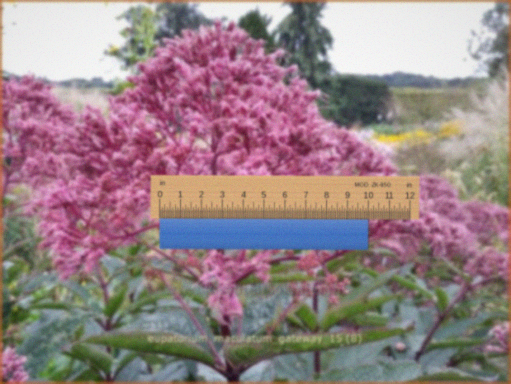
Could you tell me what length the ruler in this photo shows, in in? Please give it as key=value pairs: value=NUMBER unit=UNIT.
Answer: value=10 unit=in
